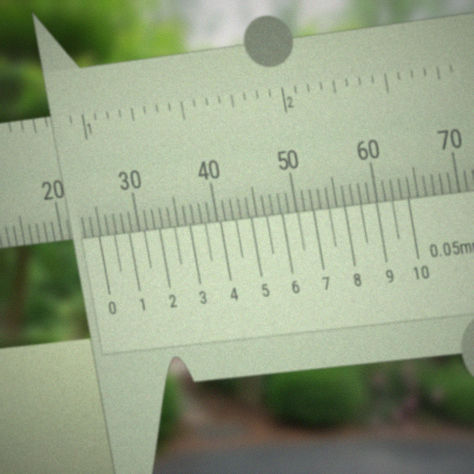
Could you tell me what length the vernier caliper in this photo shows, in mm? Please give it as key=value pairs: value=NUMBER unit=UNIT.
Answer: value=24.8 unit=mm
